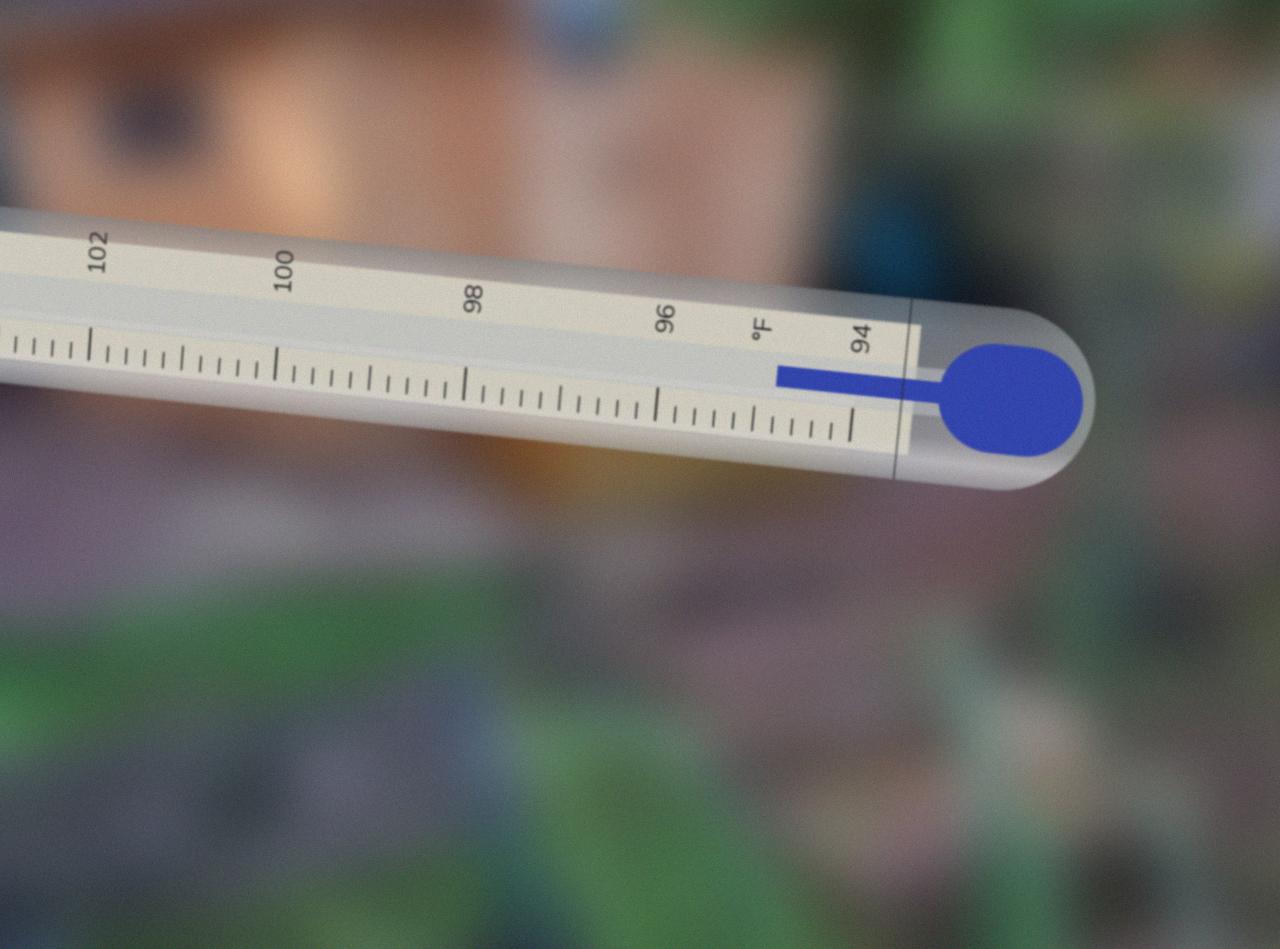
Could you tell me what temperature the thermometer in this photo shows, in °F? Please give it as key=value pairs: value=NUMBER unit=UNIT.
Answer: value=94.8 unit=°F
